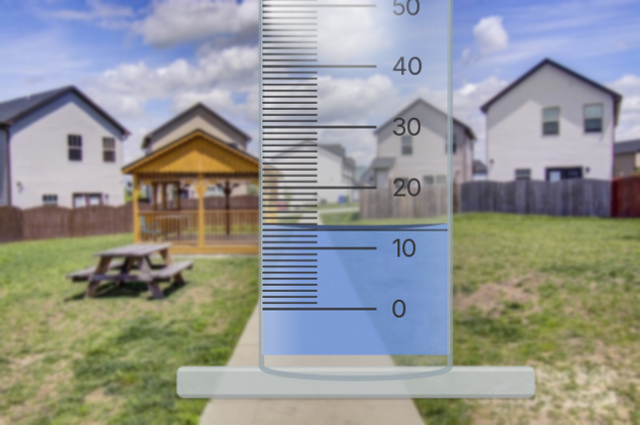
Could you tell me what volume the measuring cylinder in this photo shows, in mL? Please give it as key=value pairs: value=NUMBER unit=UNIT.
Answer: value=13 unit=mL
